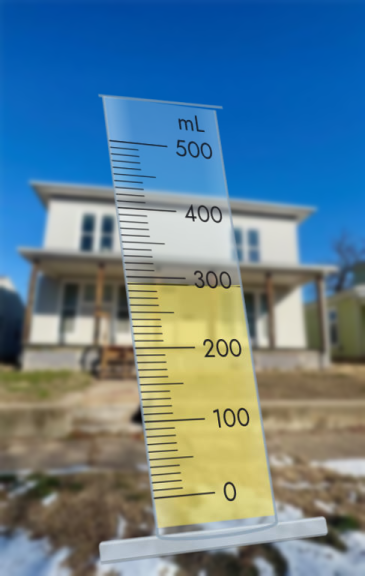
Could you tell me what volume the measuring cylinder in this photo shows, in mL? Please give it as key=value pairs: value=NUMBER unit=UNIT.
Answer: value=290 unit=mL
